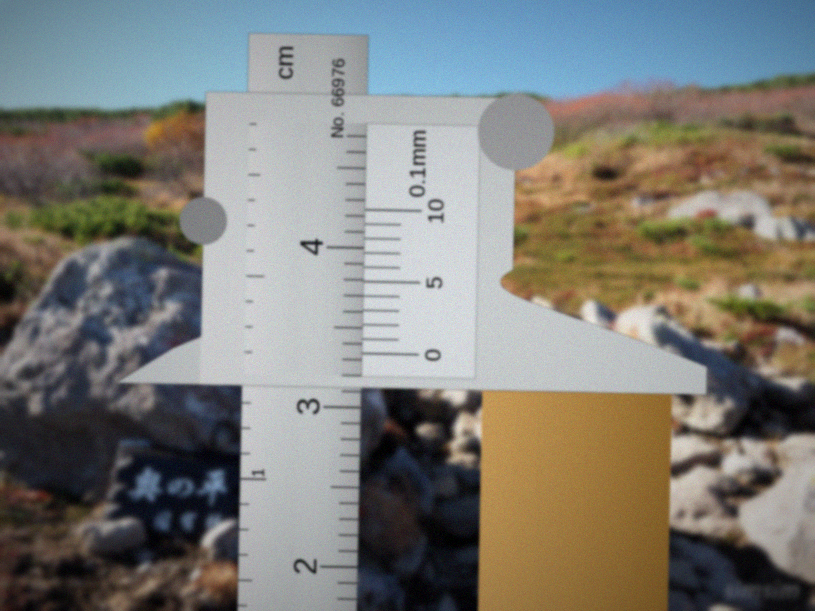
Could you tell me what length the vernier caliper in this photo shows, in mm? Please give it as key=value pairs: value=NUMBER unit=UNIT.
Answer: value=33.4 unit=mm
